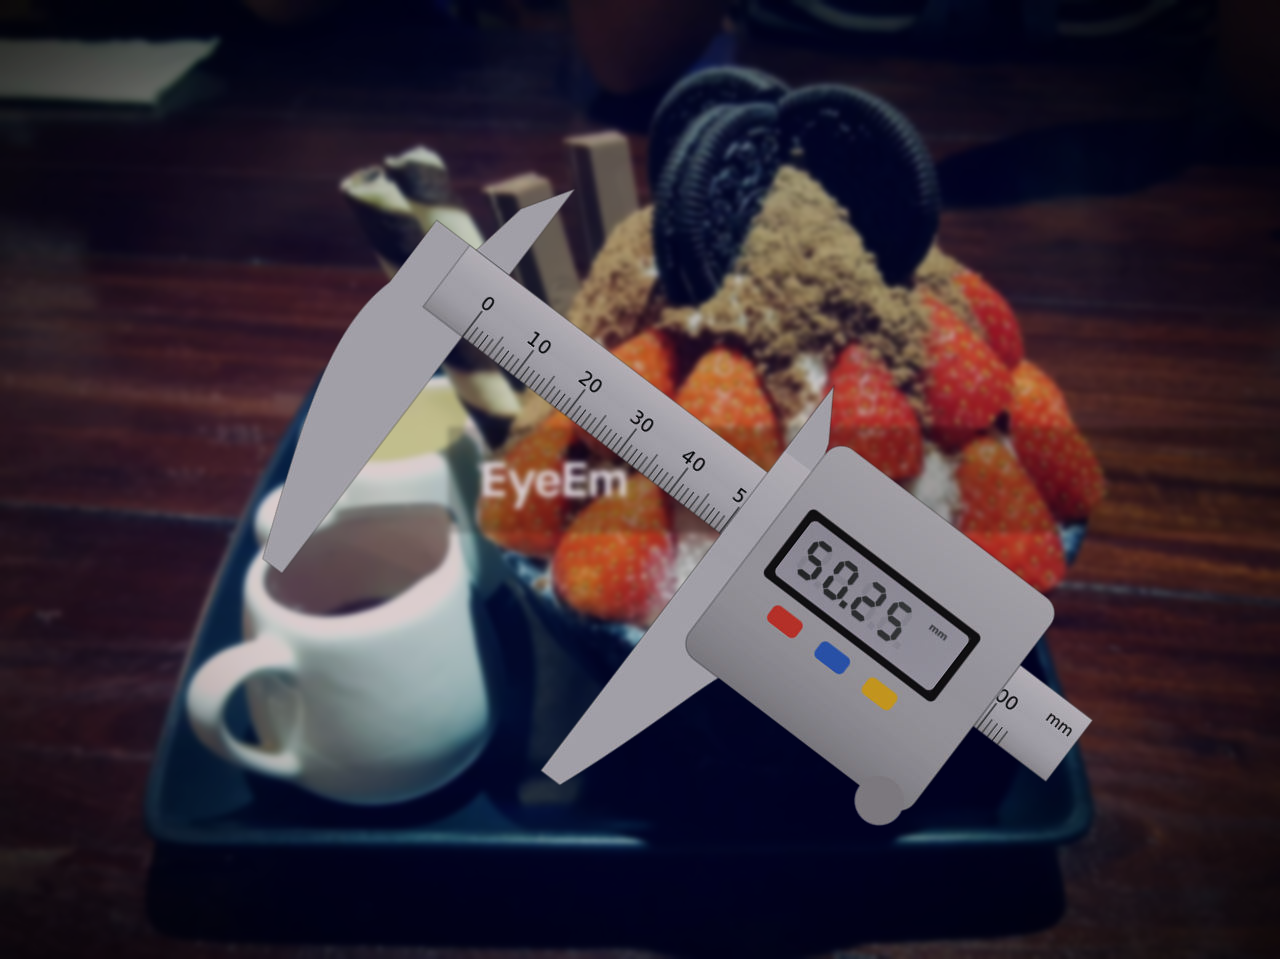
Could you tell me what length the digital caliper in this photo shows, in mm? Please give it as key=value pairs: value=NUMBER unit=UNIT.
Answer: value=50.25 unit=mm
